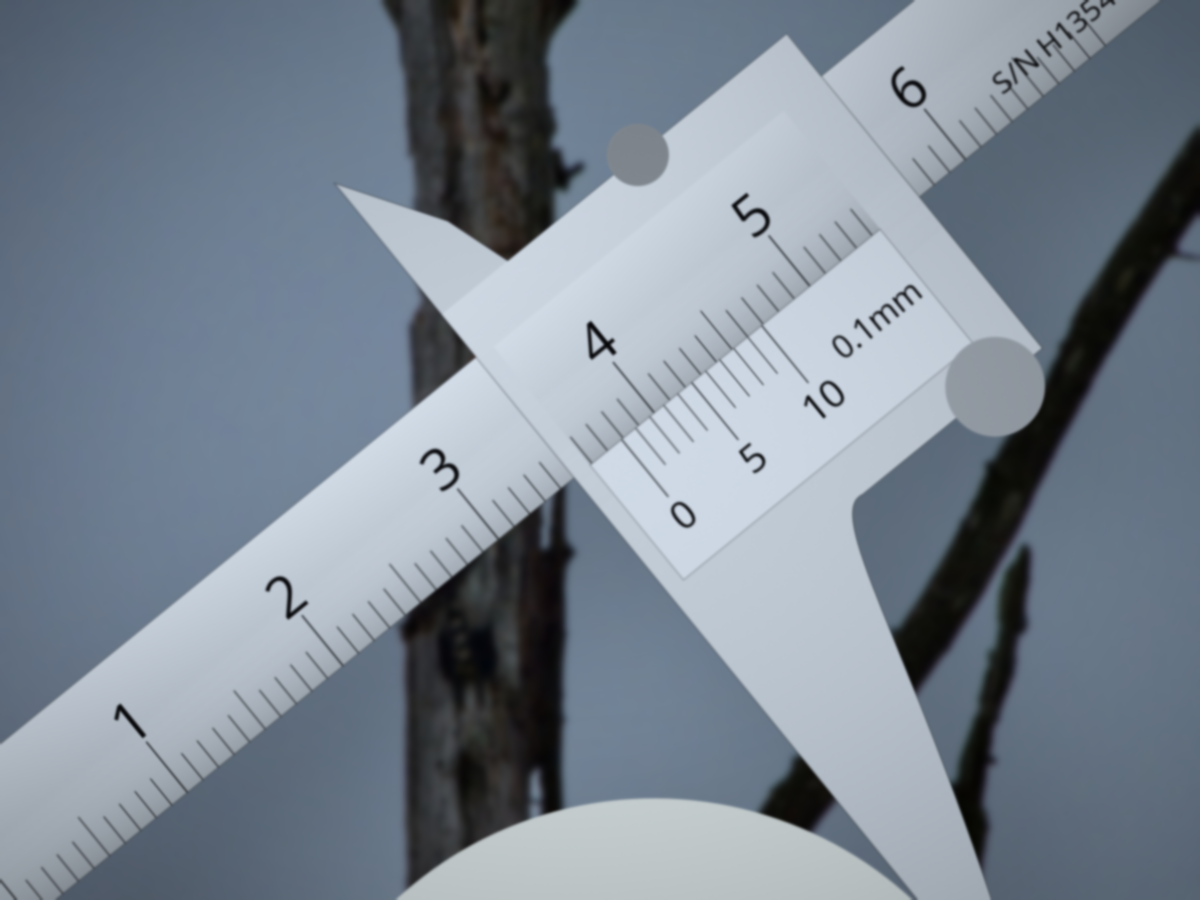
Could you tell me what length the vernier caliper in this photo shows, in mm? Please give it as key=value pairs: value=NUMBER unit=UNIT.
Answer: value=37.9 unit=mm
